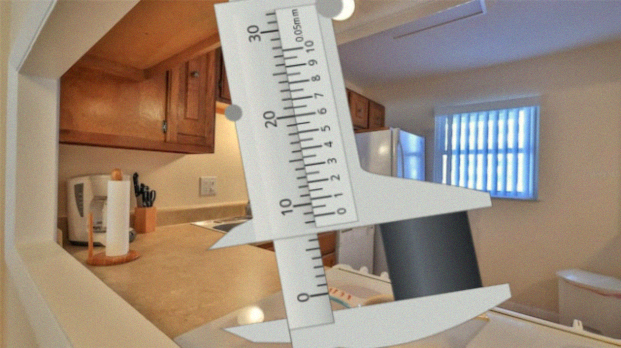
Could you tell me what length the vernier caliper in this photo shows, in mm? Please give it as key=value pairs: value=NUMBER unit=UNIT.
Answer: value=8.6 unit=mm
